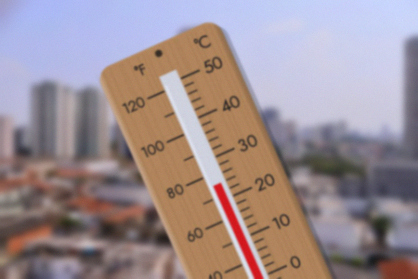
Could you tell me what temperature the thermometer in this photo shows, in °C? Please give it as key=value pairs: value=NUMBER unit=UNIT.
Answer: value=24 unit=°C
